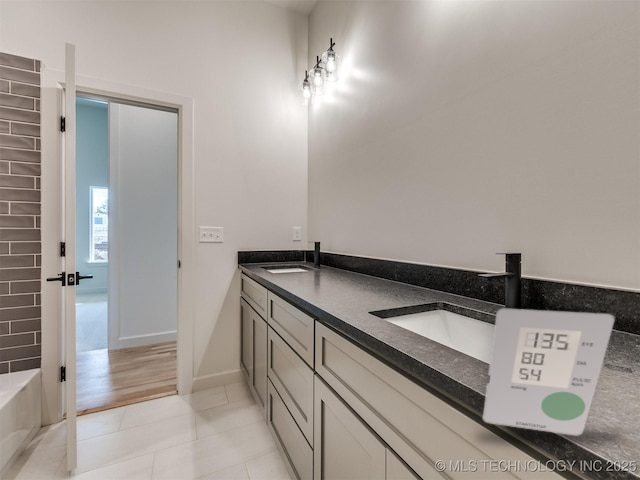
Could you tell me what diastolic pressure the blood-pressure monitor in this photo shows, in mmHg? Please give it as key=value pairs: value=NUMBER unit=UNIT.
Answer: value=80 unit=mmHg
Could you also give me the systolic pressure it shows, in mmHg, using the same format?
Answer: value=135 unit=mmHg
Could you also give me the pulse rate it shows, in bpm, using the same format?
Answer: value=54 unit=bpm
